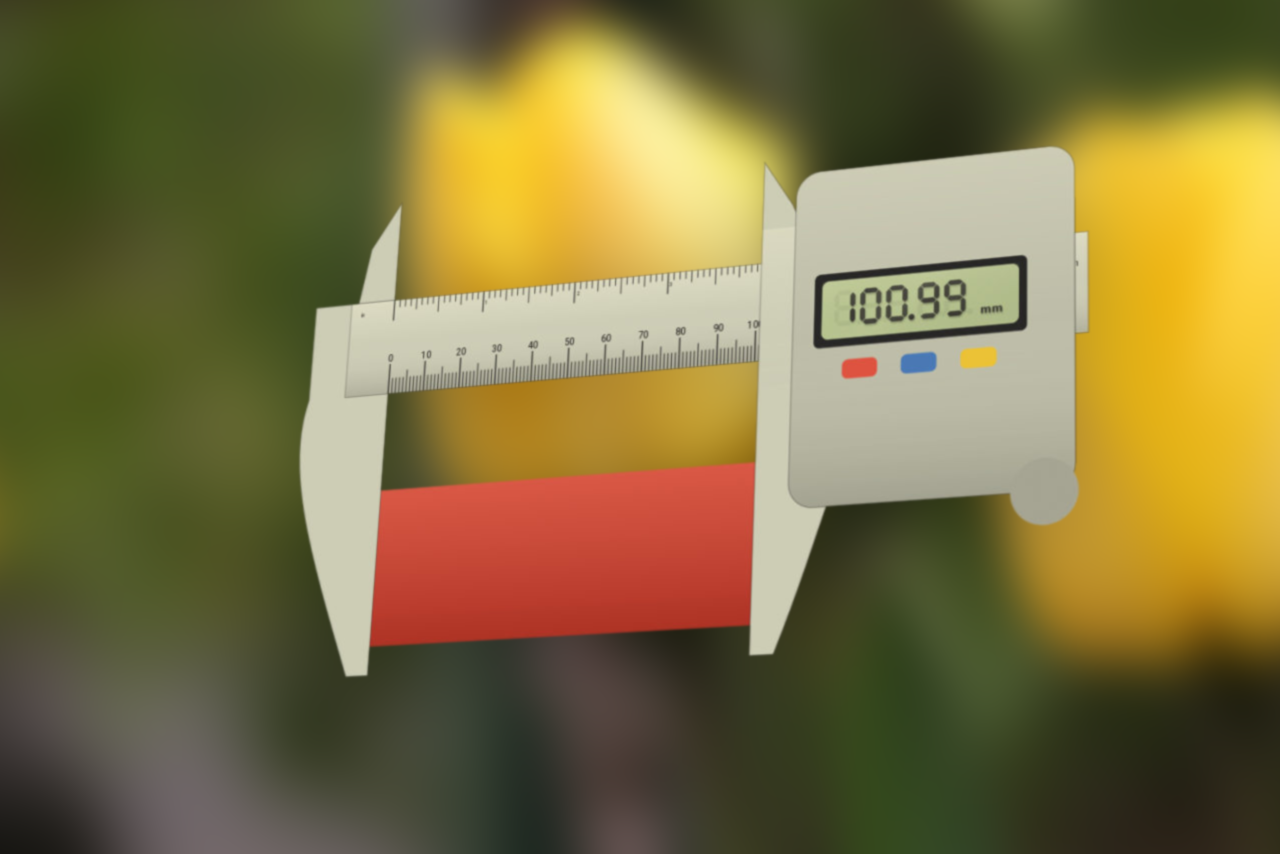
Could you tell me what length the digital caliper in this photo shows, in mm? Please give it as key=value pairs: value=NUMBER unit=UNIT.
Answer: value=100.99 unit=mm
